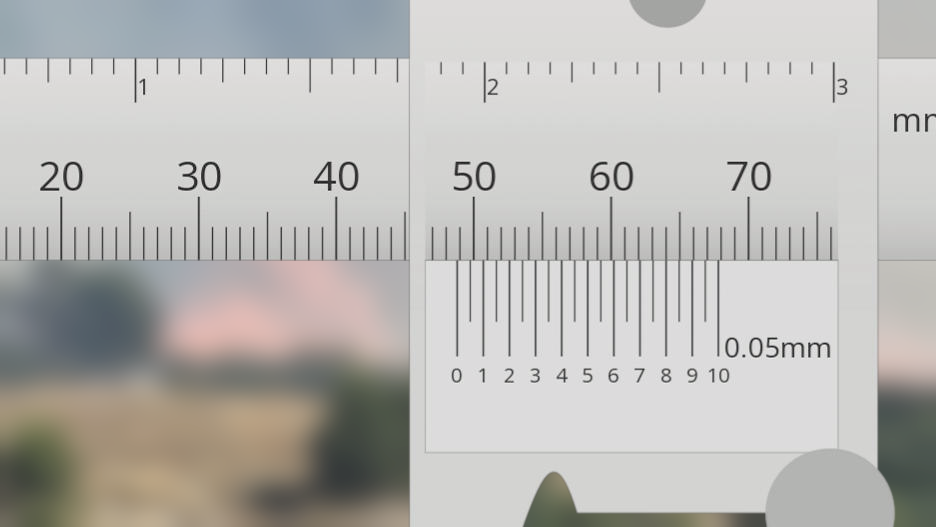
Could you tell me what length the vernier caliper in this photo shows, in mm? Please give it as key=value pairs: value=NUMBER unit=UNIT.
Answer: value=48.8 unit=mm
